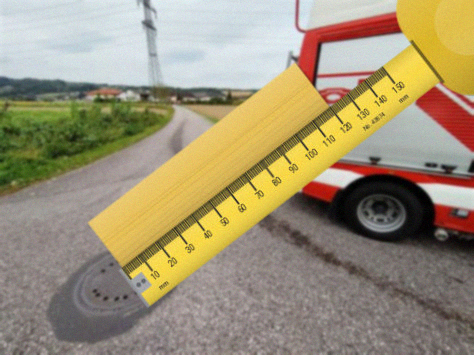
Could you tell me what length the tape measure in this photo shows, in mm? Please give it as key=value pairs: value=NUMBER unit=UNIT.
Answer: value=120 unit=mm
